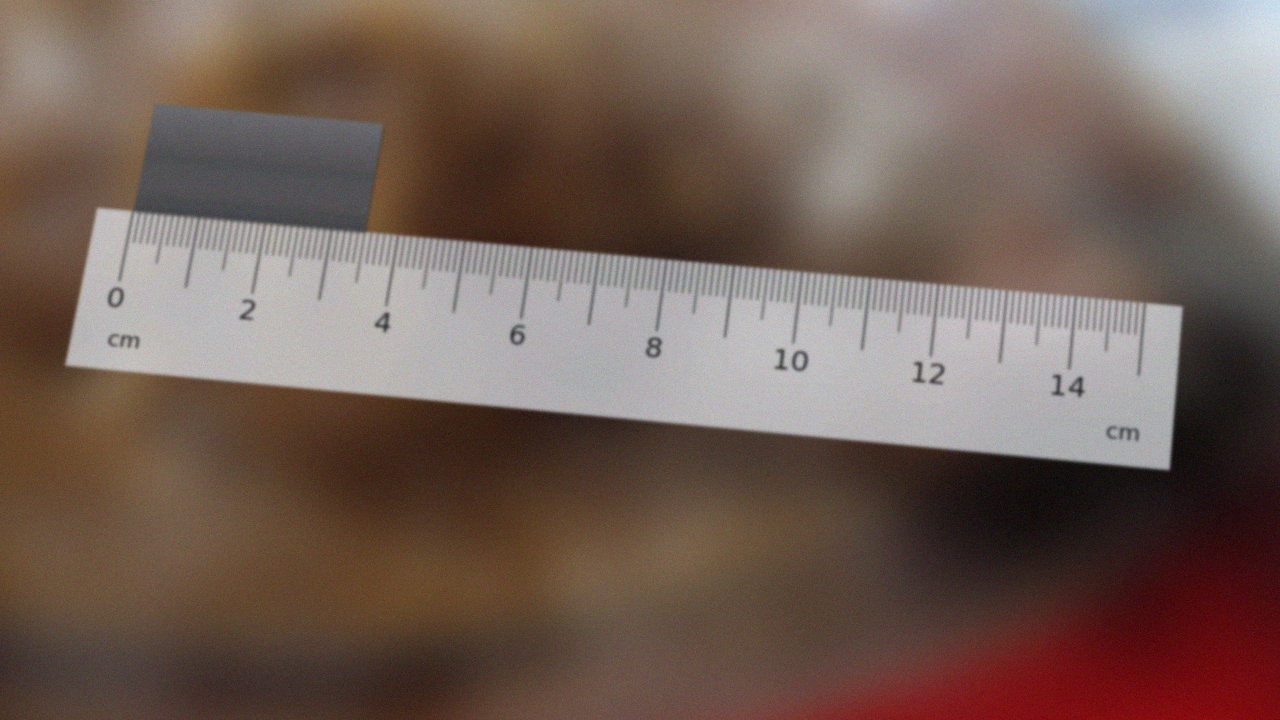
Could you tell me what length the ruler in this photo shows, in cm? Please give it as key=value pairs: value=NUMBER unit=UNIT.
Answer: value=3.5 unit=cm
